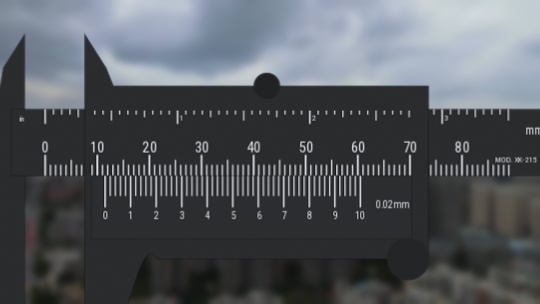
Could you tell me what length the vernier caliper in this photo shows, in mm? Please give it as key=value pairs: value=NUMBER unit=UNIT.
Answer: value=11.5 unit=mm
